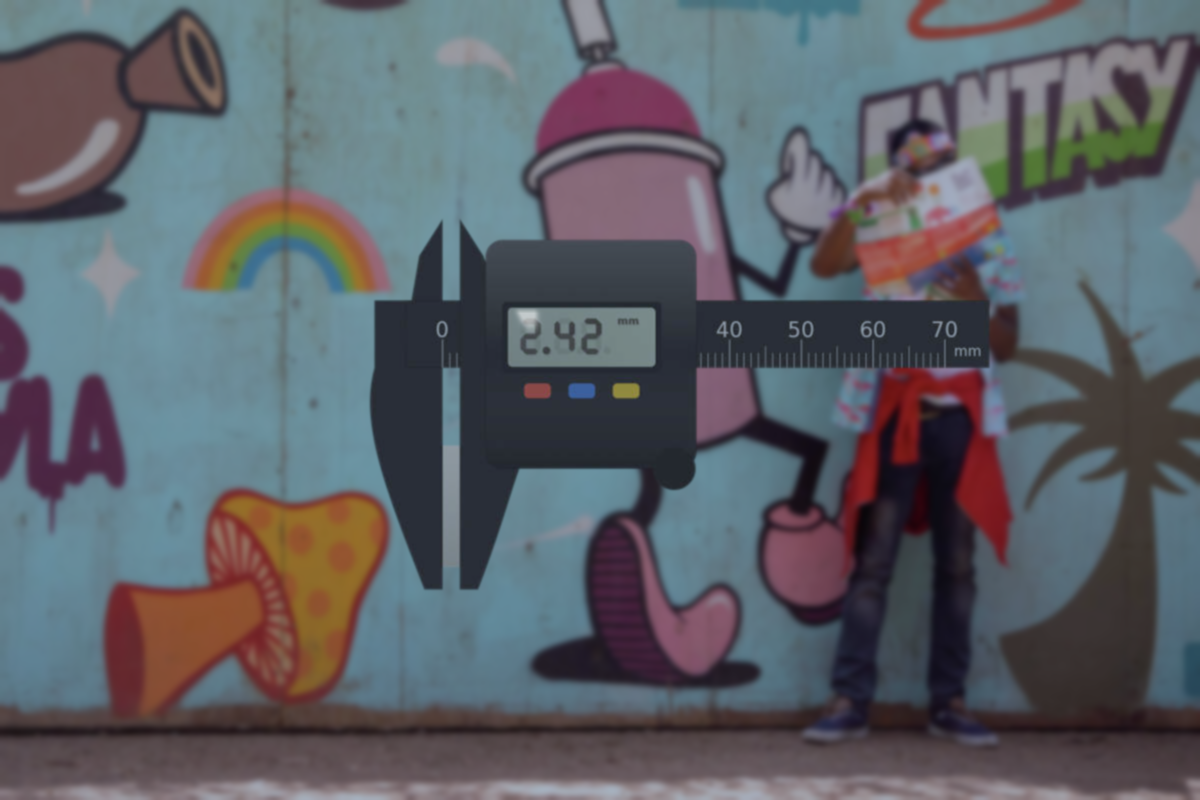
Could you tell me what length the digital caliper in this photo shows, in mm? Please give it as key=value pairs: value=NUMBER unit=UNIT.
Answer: value=2.42 unit=mm
